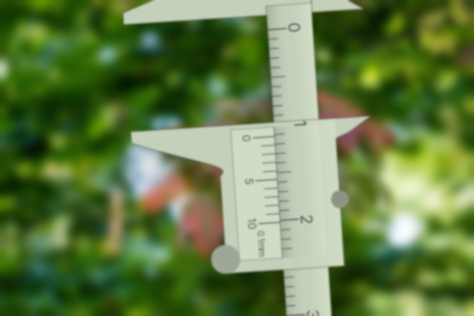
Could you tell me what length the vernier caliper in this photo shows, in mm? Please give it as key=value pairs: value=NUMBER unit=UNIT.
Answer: value=11.2 unit=mm
